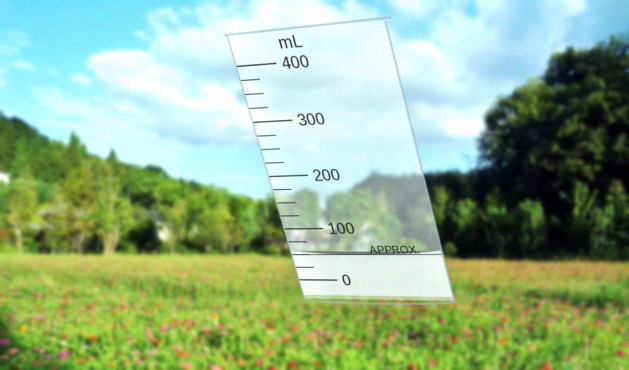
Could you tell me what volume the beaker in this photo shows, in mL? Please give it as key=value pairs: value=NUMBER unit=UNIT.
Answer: value=50 unit=mL
